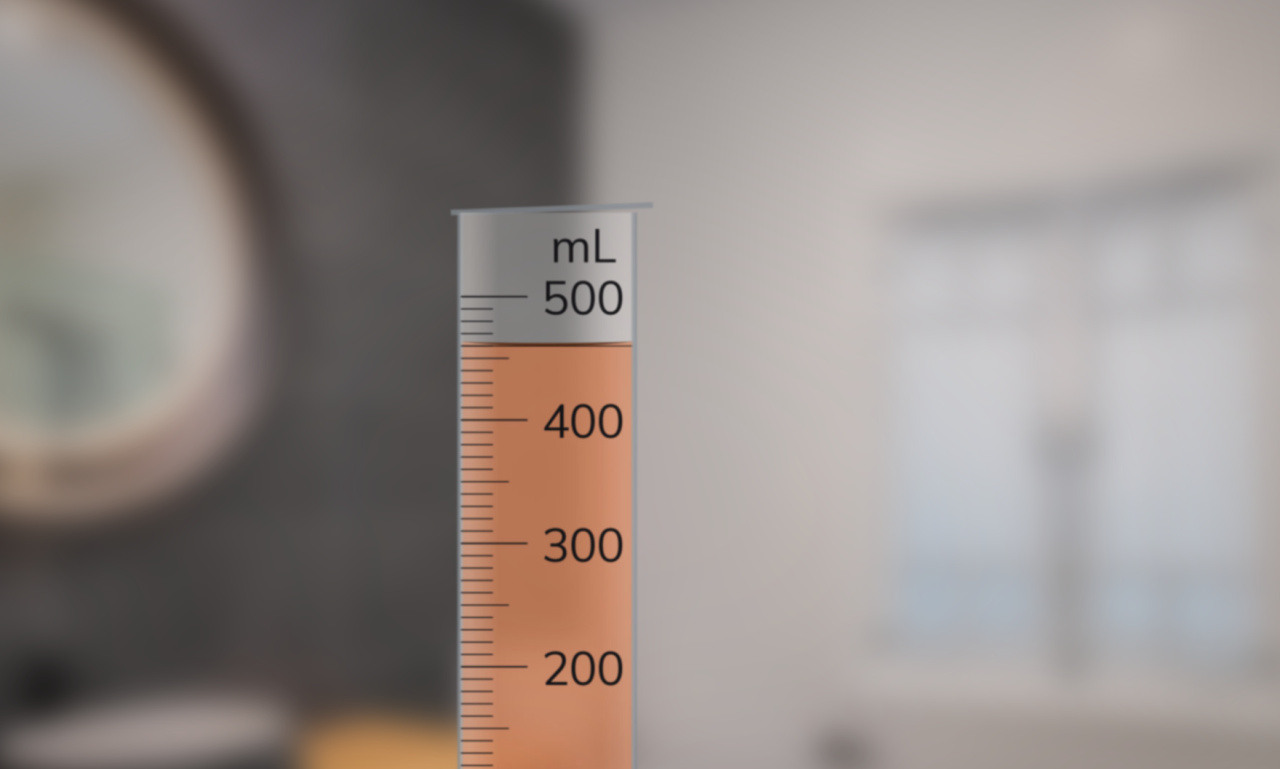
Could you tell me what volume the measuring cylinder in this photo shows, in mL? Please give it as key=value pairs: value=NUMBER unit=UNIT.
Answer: value=460 unit=mL
